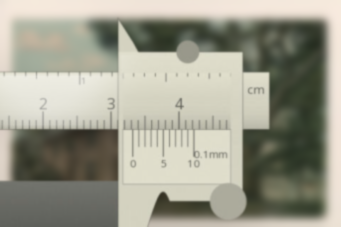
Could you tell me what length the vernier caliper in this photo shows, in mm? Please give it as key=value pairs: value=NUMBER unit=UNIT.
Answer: value=33.2 unit=mm
